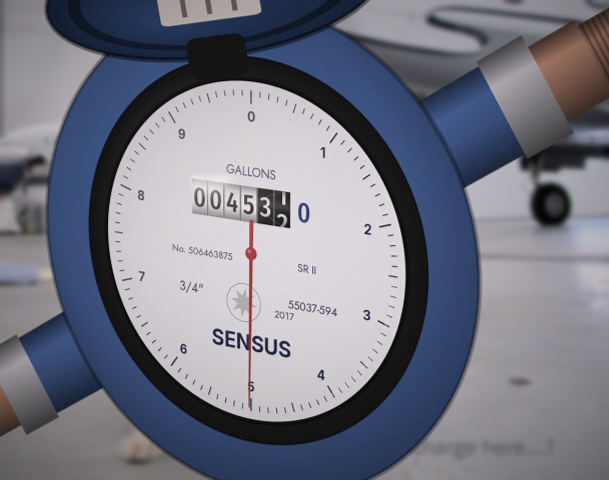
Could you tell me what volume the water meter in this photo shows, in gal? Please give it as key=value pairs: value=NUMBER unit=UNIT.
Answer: value=45315.0 unit=gal
